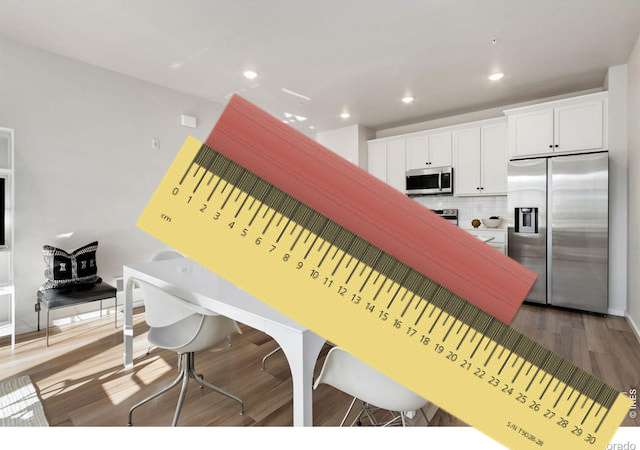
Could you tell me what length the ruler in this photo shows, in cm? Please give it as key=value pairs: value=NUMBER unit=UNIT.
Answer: value=22 unit=cm
